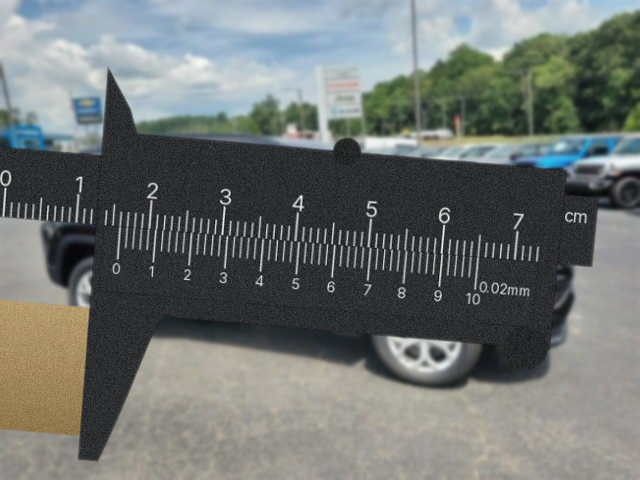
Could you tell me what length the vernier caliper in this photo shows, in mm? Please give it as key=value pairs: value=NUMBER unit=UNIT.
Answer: value=16.0 unit=mm
